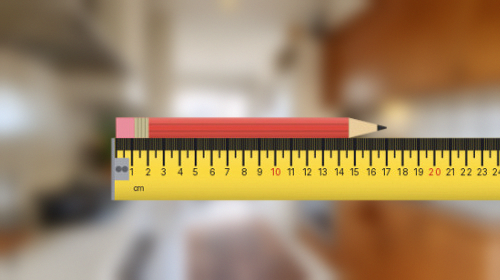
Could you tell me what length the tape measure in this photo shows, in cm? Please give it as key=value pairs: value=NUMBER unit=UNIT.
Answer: value=17 unit=cm
